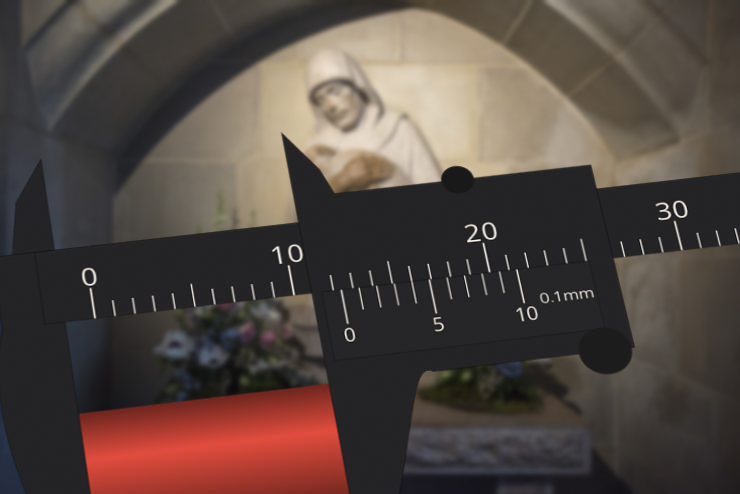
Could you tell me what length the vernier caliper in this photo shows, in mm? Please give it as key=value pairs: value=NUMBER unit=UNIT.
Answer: value=12.4 unit=mm
